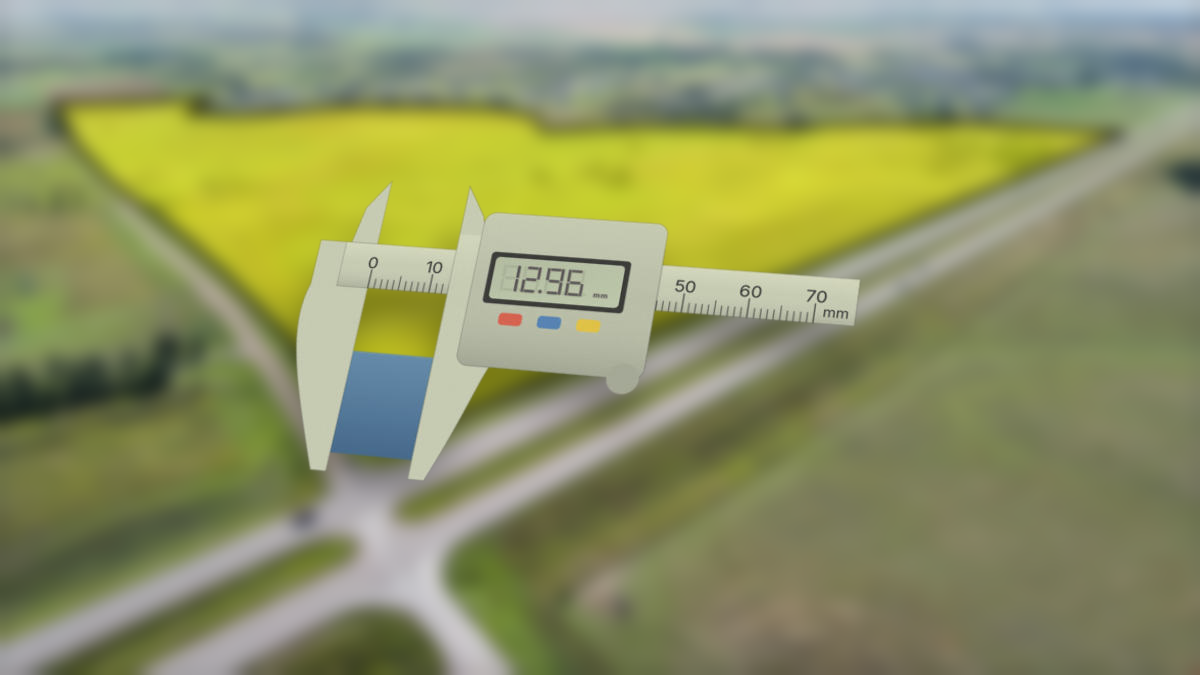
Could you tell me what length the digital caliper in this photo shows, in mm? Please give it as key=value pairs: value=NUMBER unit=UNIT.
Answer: value=12.96 unit=mm
